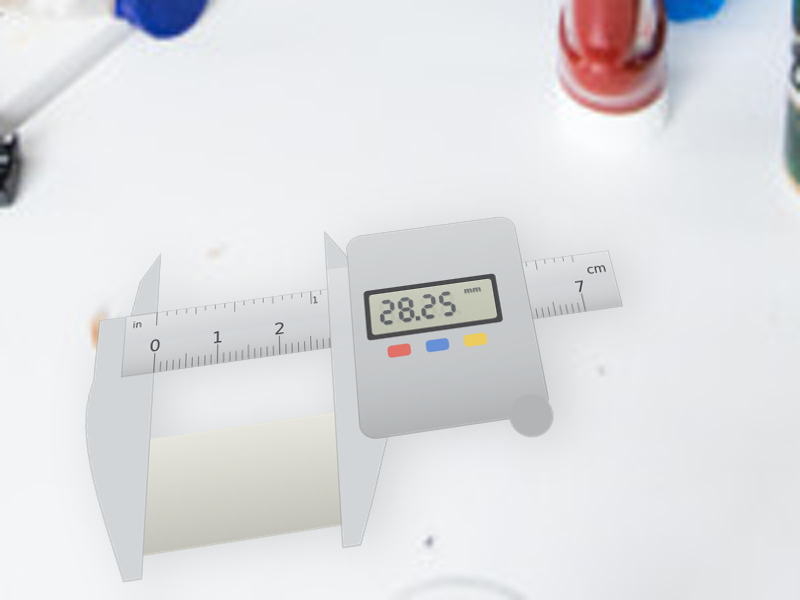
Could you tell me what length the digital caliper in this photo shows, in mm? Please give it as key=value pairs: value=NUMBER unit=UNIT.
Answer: value=28.25 unit=mm
